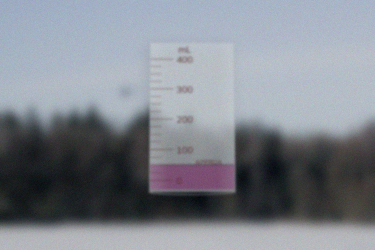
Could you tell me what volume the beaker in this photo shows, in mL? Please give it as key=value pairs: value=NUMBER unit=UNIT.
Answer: value=50 unit=mL
